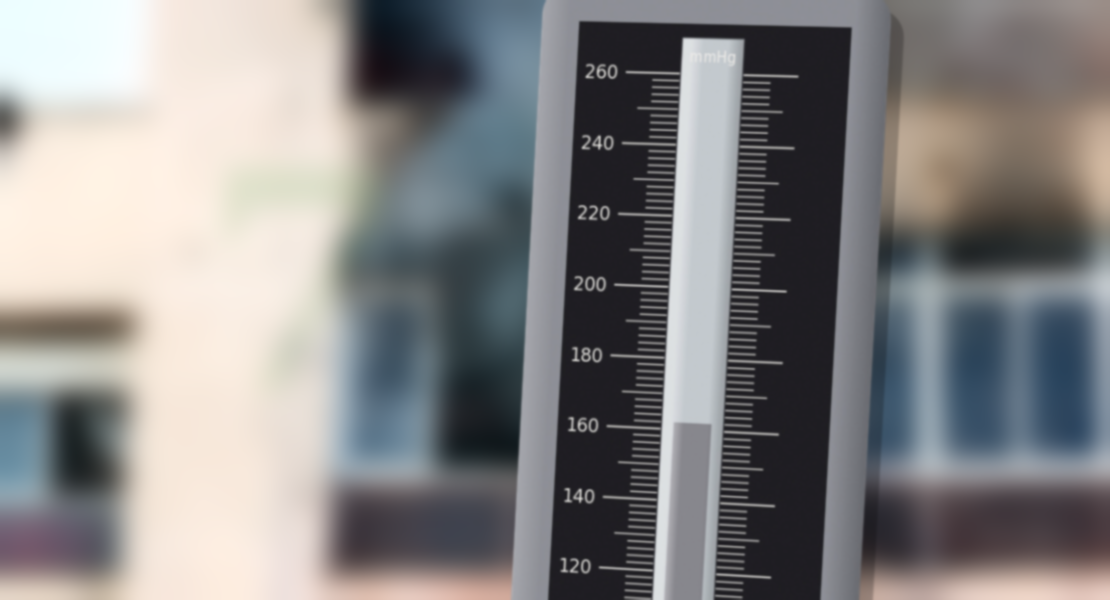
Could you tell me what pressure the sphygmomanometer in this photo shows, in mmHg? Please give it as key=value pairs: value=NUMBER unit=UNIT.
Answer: value=162 unit=mmHg
